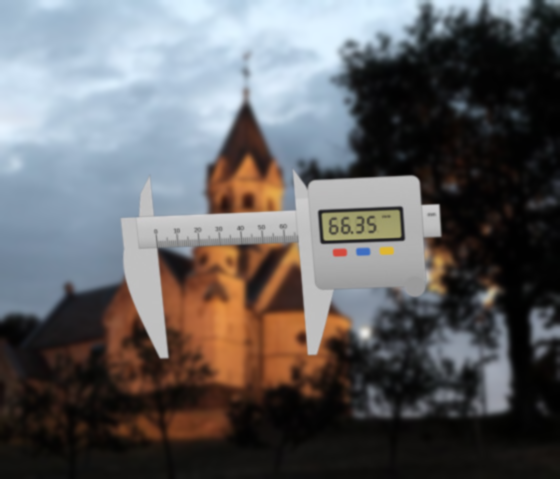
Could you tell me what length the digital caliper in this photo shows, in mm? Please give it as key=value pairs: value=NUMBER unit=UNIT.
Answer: value=66.35 unit=mm
